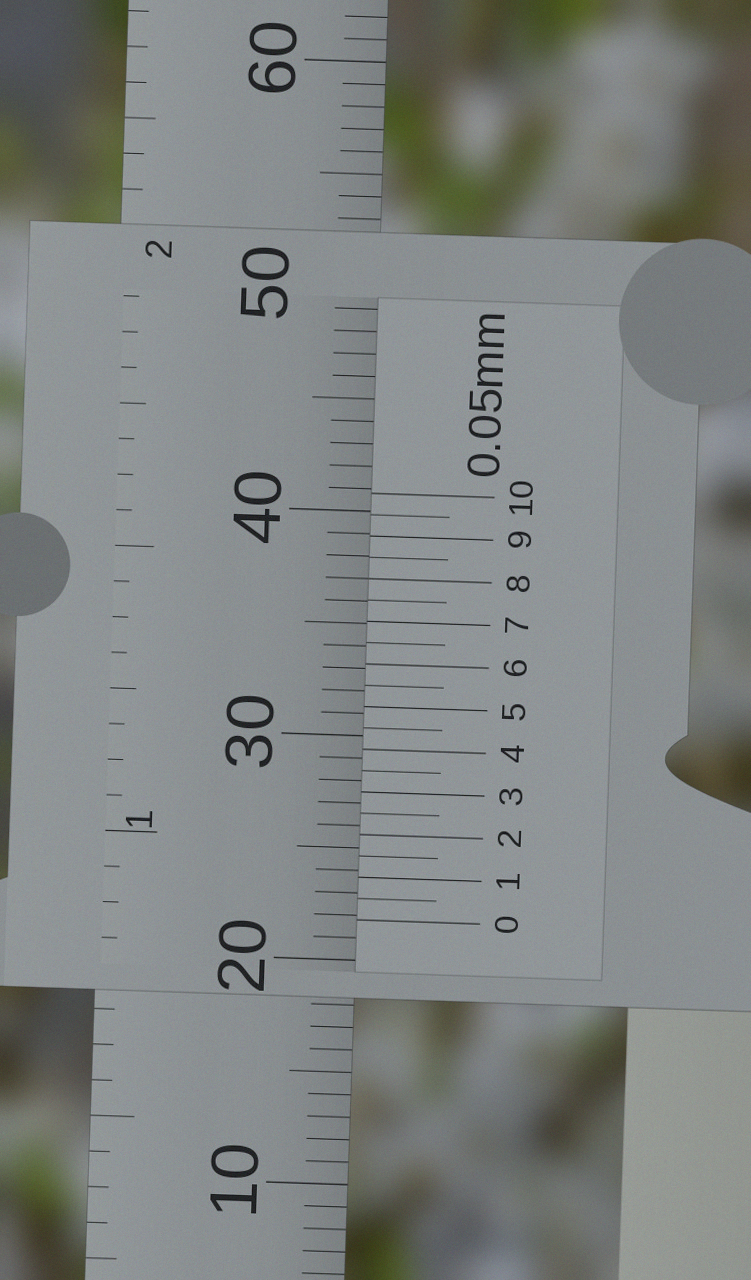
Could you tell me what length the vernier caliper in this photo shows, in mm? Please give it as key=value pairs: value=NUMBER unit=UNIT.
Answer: value=21.80 unit=mm
